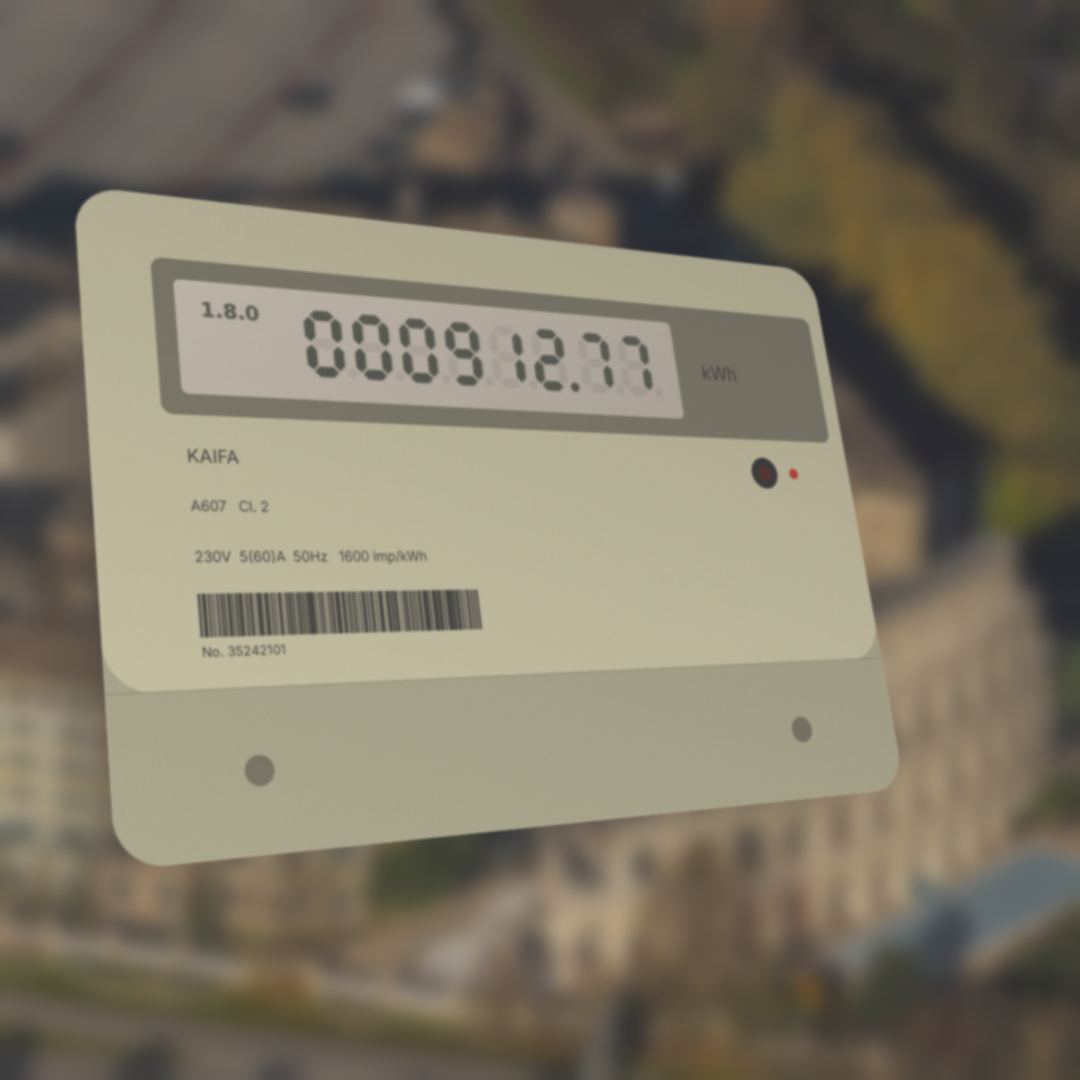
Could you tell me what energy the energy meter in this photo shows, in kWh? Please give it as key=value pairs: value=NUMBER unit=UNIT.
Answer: value=912.77 unit=kWh
